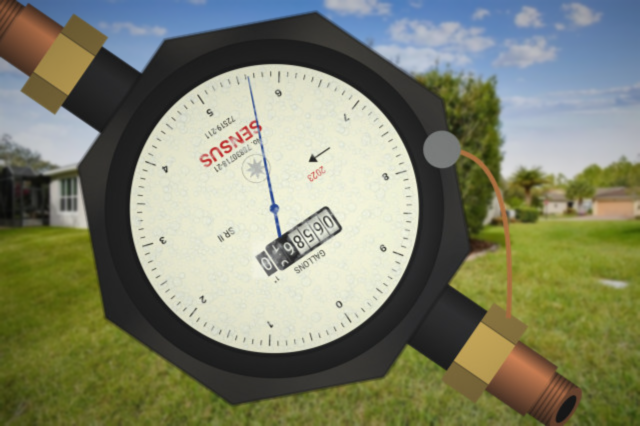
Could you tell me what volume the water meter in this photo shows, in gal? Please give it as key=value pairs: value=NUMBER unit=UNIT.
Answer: value=658605.6 unit=gal
